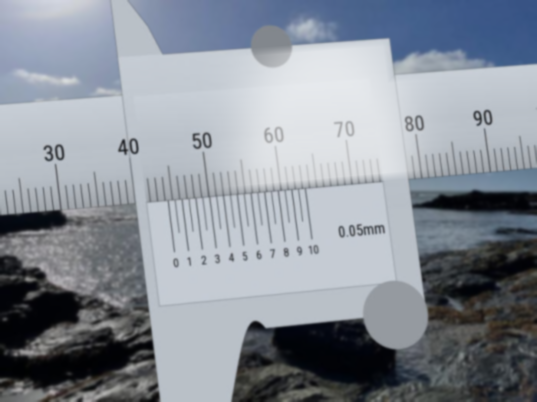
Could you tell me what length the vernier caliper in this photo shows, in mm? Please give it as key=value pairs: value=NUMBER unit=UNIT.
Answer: value=44.4 unit=mm
